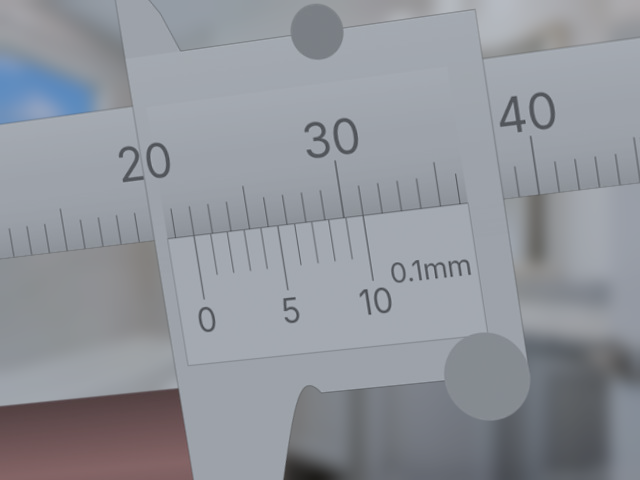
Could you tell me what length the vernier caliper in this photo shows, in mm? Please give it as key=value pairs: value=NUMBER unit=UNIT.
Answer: value=22.0 unit=mm
